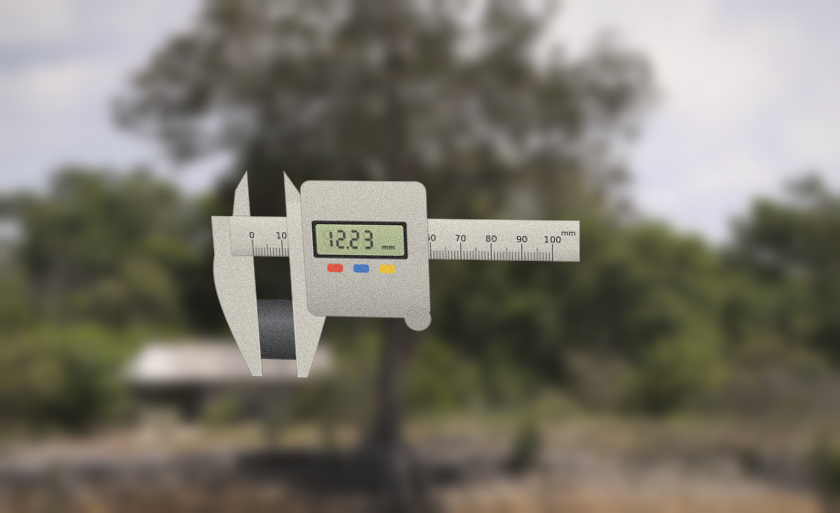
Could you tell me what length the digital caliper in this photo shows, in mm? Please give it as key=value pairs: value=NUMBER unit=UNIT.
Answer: value=12.23 unit=mm
